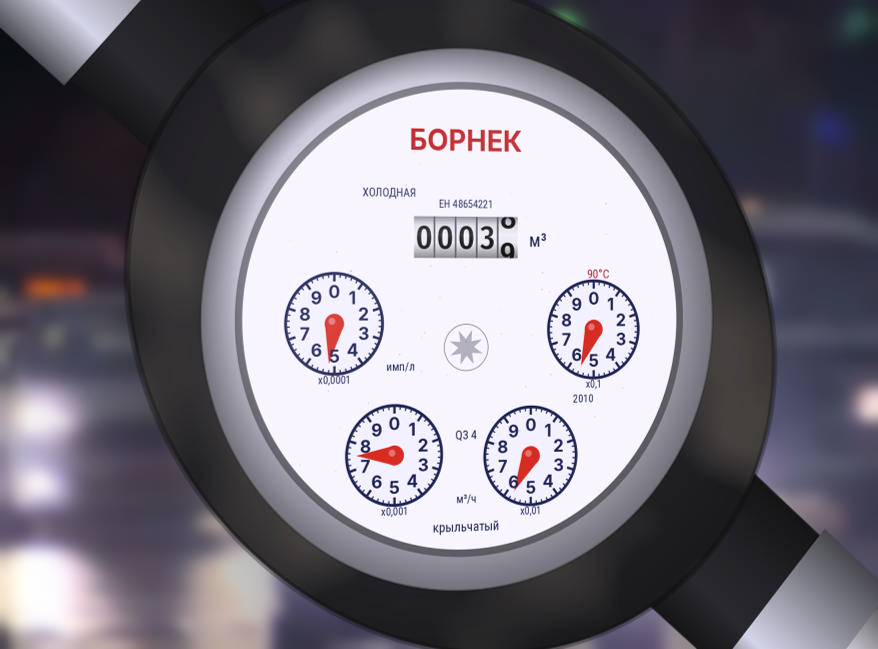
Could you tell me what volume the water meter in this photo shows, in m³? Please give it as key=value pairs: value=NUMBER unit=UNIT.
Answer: value=38.5575 unit=m³
